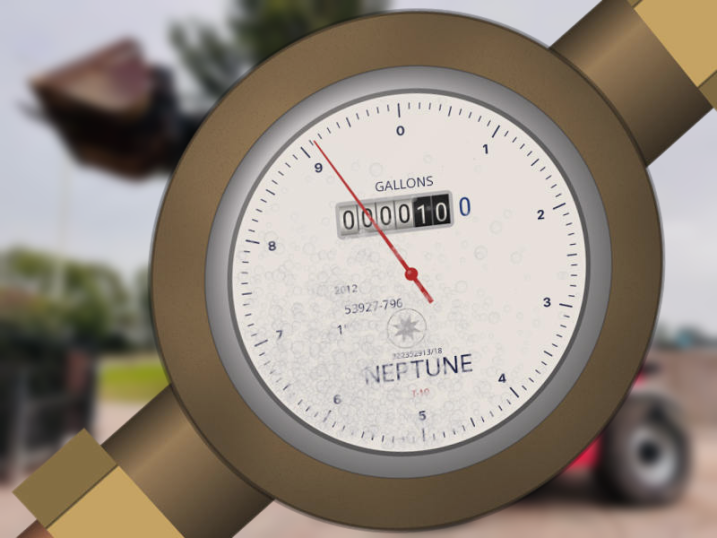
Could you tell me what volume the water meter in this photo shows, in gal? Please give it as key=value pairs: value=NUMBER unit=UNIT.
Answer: value=99.1 unit=gal
